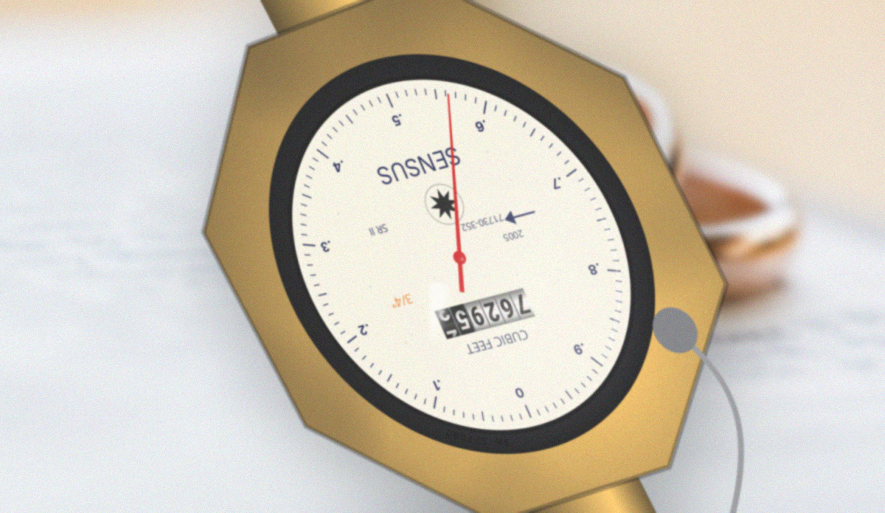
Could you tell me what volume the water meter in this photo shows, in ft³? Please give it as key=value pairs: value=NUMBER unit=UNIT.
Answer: value=762952.56 unit=ft³
